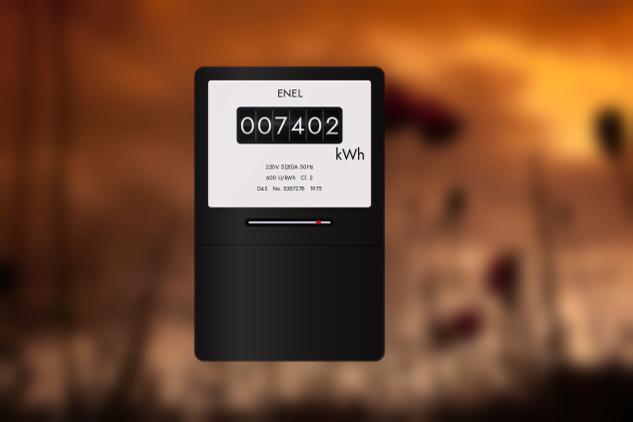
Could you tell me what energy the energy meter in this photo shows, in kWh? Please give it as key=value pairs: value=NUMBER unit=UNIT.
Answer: value=7402 unit=kWh
